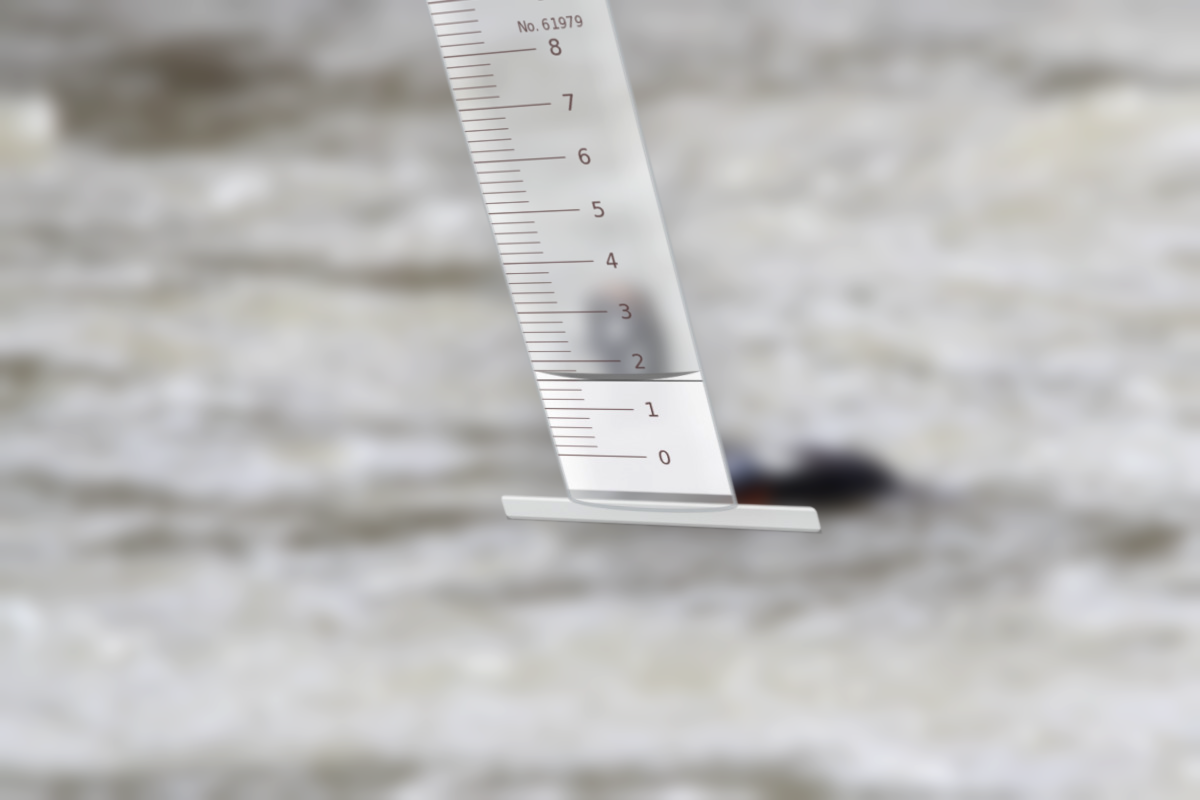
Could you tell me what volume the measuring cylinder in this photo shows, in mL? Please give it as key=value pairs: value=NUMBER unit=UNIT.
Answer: value=1.6 unit=mL
